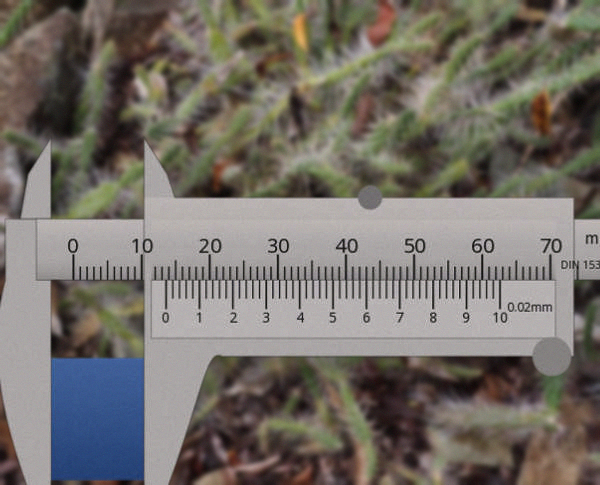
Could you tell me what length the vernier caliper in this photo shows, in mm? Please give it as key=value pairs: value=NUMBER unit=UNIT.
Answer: value=13.6 unit=mm
